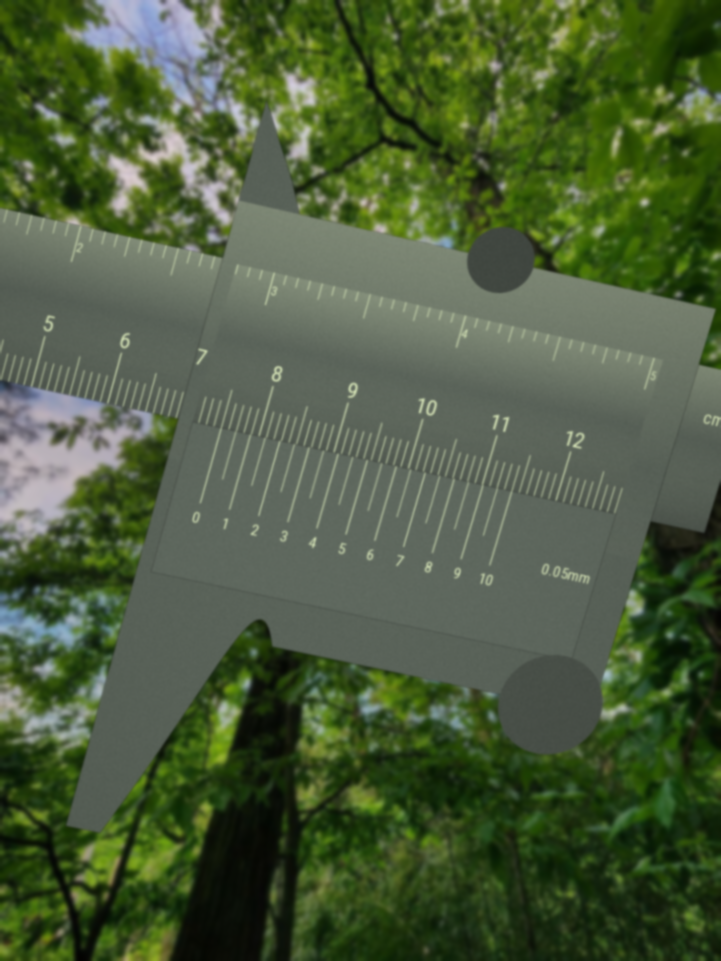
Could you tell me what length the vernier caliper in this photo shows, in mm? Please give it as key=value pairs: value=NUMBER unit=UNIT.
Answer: value=75.0 unit=mm
